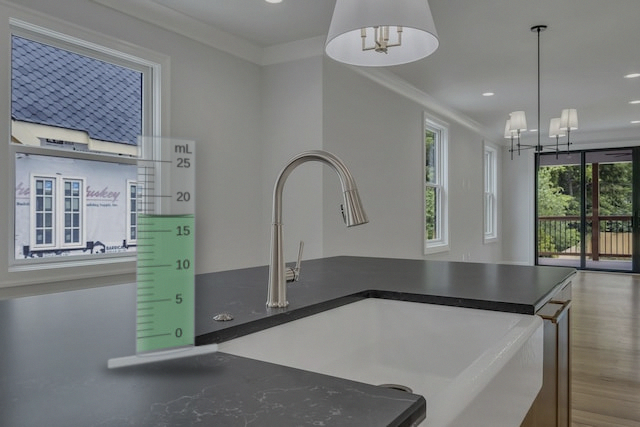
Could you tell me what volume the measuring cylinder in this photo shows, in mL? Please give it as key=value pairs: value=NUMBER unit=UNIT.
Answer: value=17 unit=mL
